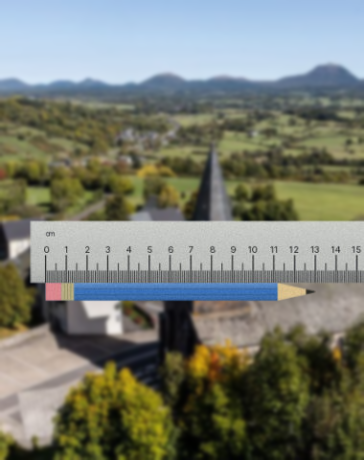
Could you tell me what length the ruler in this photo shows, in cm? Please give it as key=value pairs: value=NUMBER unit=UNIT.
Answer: value=13 unit=cm
